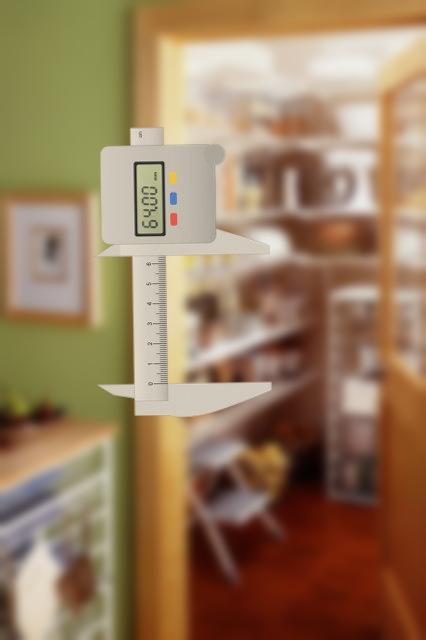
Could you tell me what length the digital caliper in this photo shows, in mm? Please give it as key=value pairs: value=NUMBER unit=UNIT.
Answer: value=64.00 unit=mm
